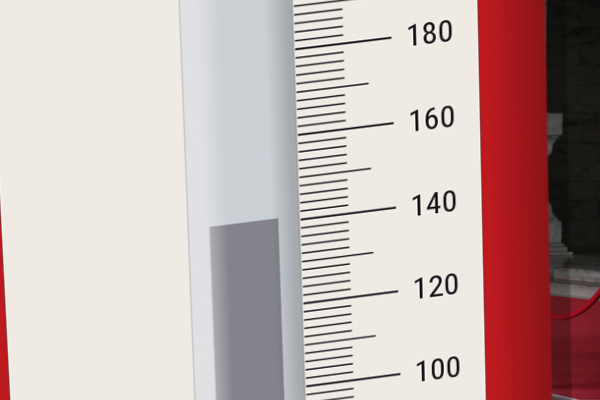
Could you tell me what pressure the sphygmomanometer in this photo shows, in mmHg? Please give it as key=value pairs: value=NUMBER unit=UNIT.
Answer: value=141 unit=mmHg
